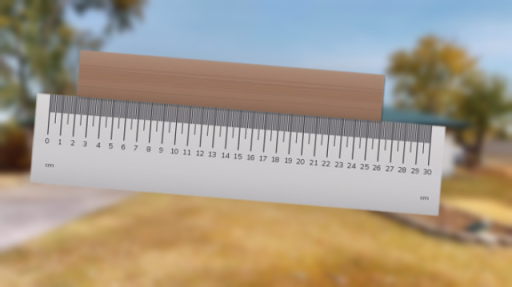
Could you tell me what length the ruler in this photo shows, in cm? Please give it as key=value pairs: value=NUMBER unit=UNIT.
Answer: value=24 unit=cm
